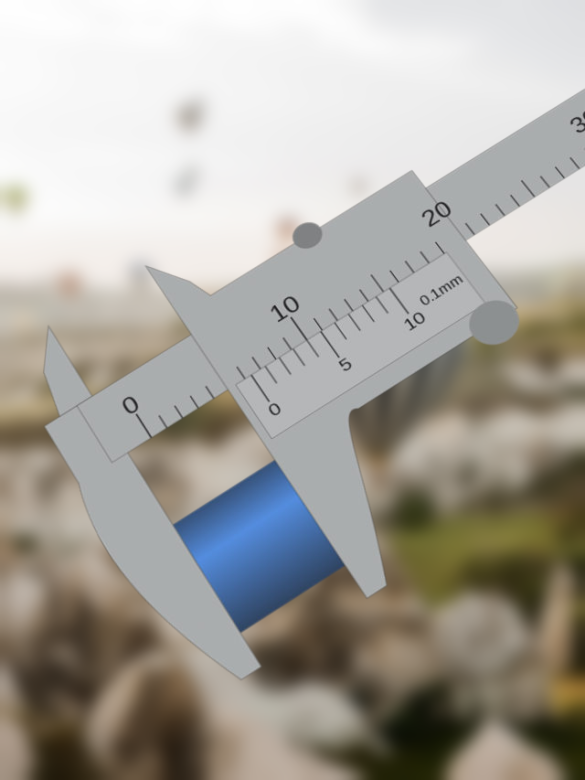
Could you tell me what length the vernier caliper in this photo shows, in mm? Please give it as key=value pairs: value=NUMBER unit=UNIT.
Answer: value=6.4 unit=mm
